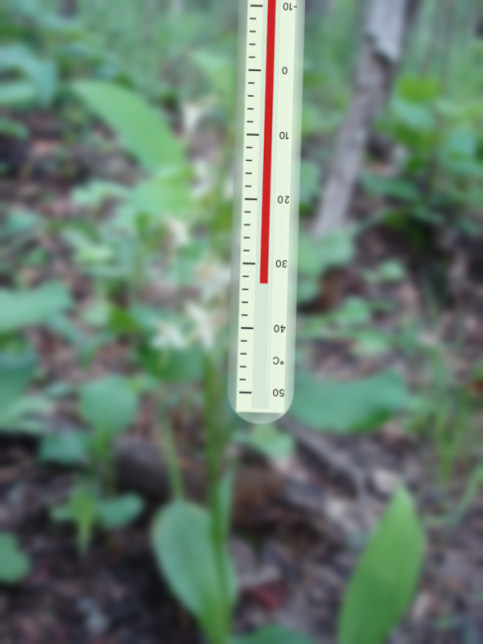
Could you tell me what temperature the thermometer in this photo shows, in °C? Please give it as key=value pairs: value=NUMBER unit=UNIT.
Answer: value=33 unit=°C
